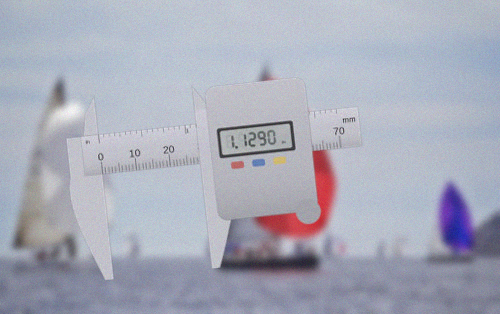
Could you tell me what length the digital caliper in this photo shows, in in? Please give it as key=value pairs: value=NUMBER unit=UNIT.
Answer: value=1.1290 unit=in
